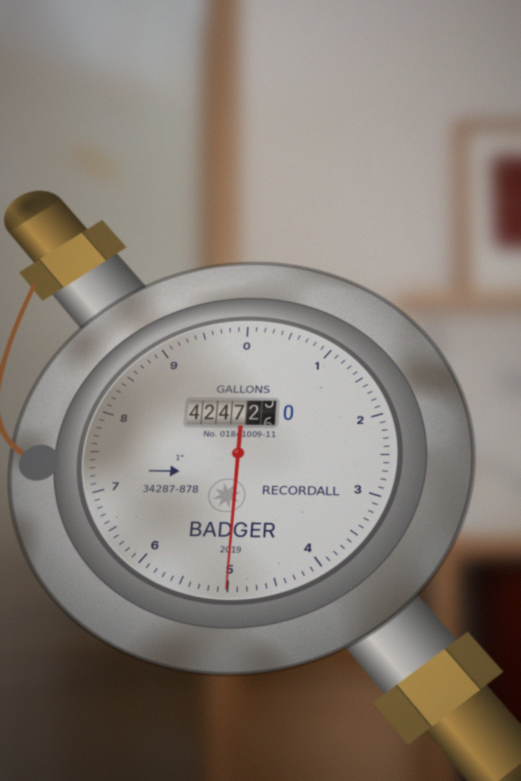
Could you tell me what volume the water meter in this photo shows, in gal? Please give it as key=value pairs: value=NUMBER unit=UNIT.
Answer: value=4247255.0 unit=gal
